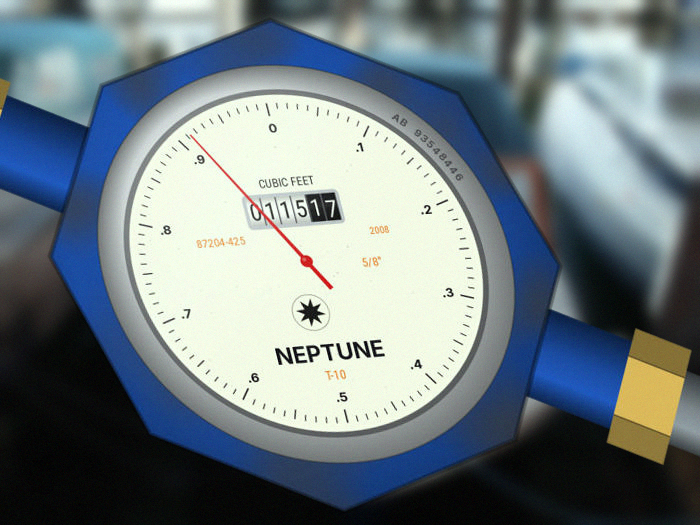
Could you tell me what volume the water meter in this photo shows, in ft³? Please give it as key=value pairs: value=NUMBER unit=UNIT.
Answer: value=11516.91 unit=ft³
